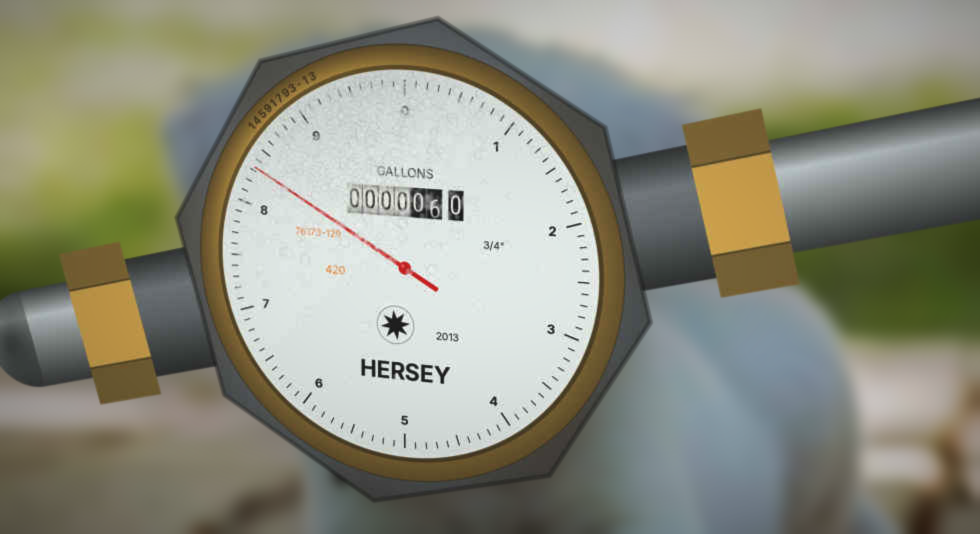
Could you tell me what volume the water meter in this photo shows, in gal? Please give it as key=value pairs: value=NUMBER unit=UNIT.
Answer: value=58.3 unit=gal
